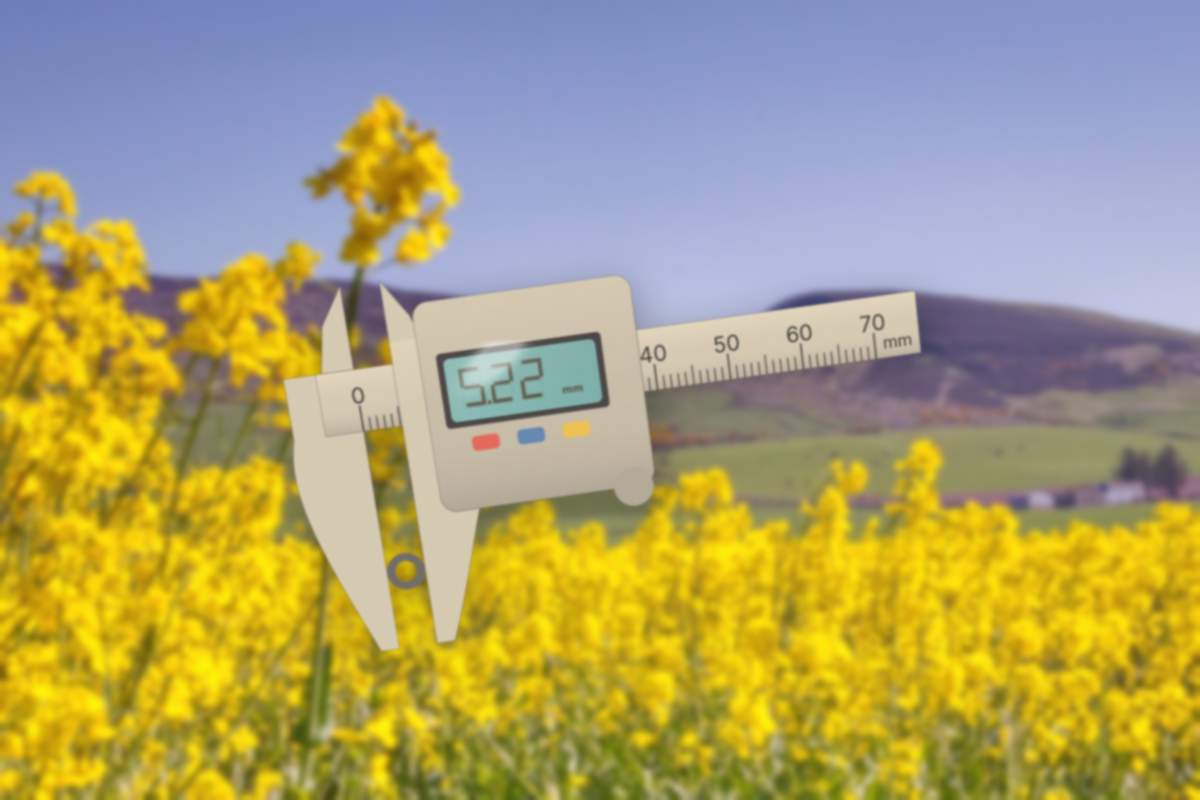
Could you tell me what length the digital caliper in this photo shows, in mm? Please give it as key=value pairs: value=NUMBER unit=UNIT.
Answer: value=5.22 unit=mm
